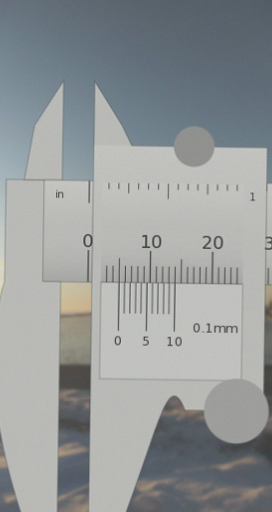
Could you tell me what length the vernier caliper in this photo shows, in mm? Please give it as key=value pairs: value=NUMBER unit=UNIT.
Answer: value=5.0 unit=mm
